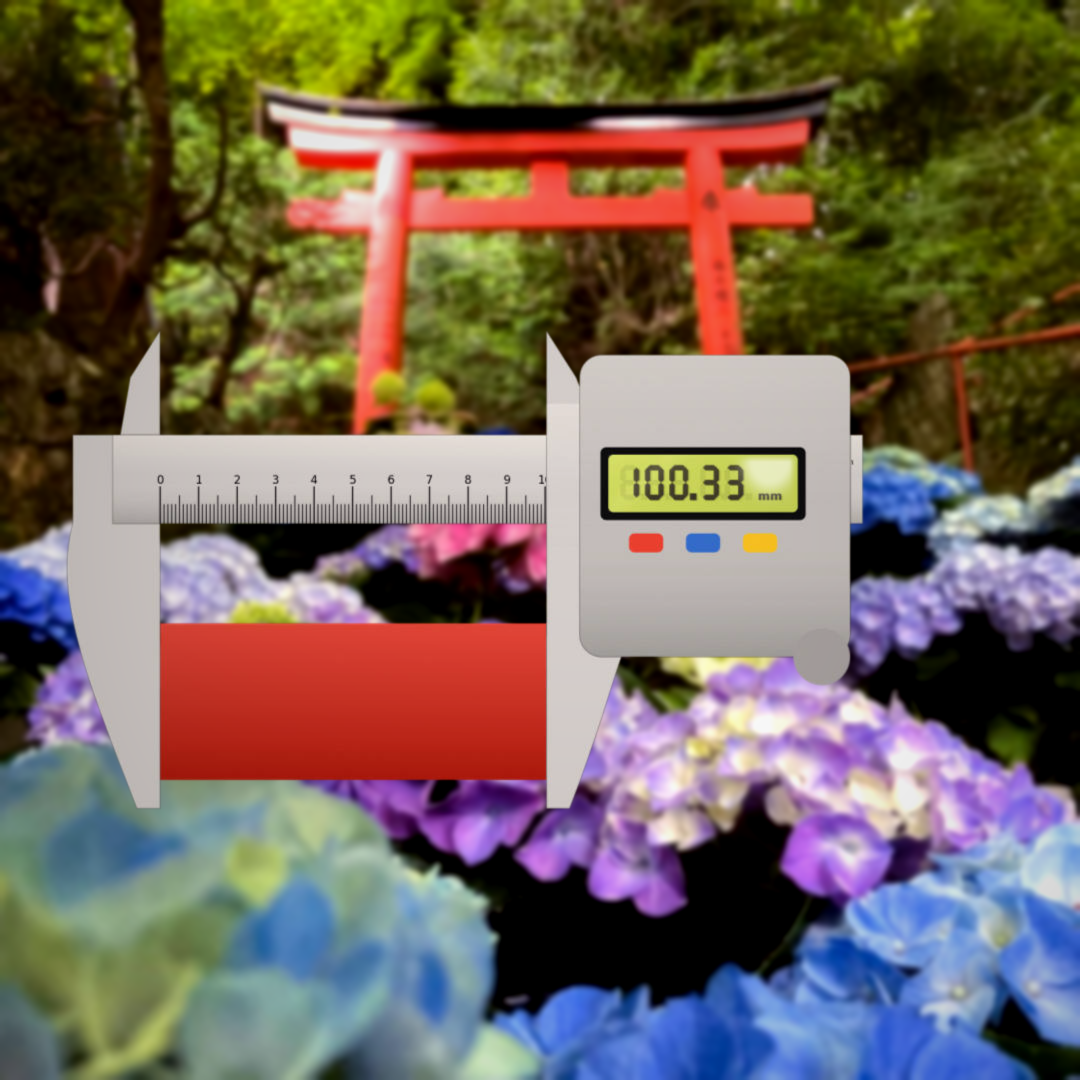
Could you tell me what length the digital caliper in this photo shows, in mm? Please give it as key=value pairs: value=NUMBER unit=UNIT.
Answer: value=100.33 unit=mm
